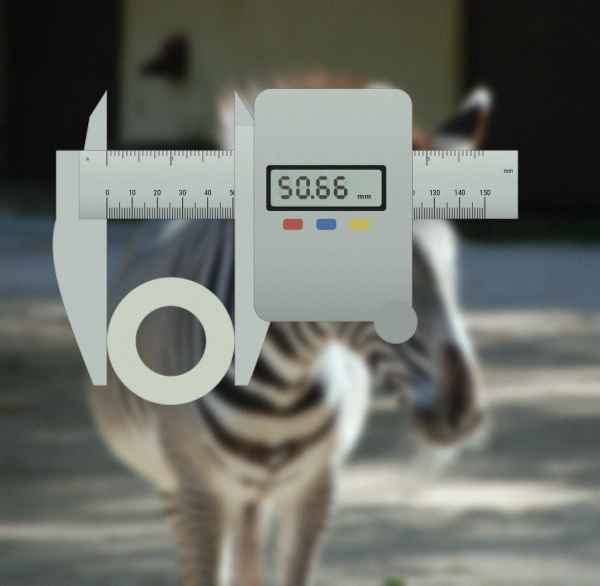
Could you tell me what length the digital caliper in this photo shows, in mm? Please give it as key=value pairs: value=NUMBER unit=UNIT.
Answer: value=50.66 unit=mm
